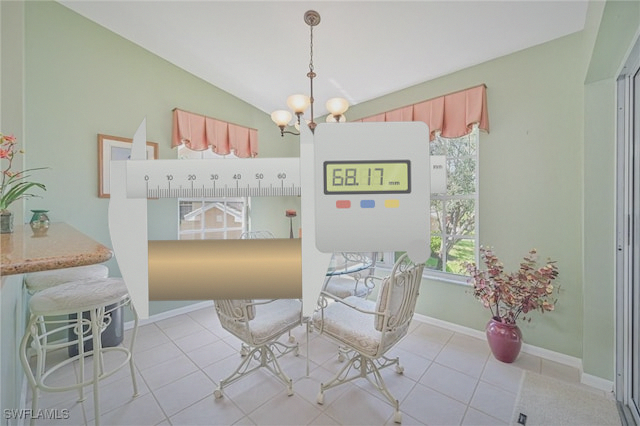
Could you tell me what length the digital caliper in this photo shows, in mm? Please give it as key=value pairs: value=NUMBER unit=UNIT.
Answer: value=68.17 unit=mm
